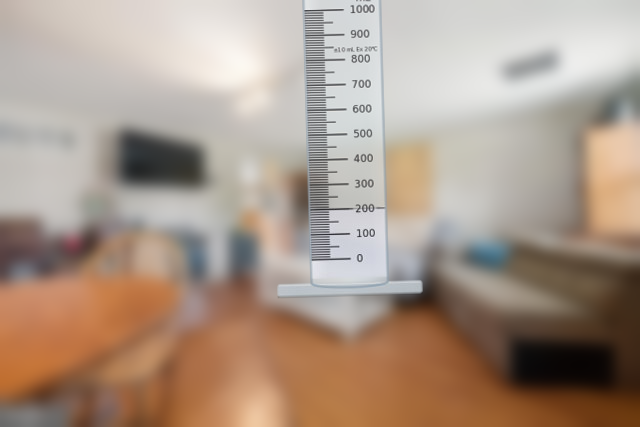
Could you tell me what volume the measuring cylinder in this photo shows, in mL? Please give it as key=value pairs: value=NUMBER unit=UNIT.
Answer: value=200 unit=mL
